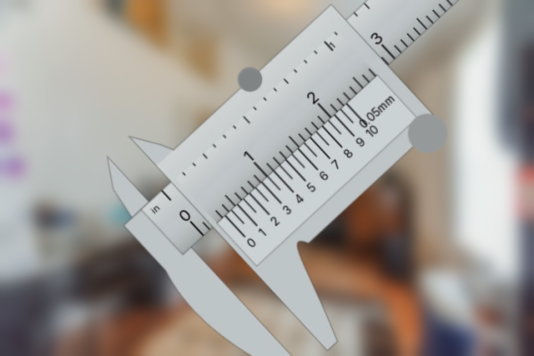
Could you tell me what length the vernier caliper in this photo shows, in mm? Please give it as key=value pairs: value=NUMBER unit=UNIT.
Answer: value=3.4 unit=mm
